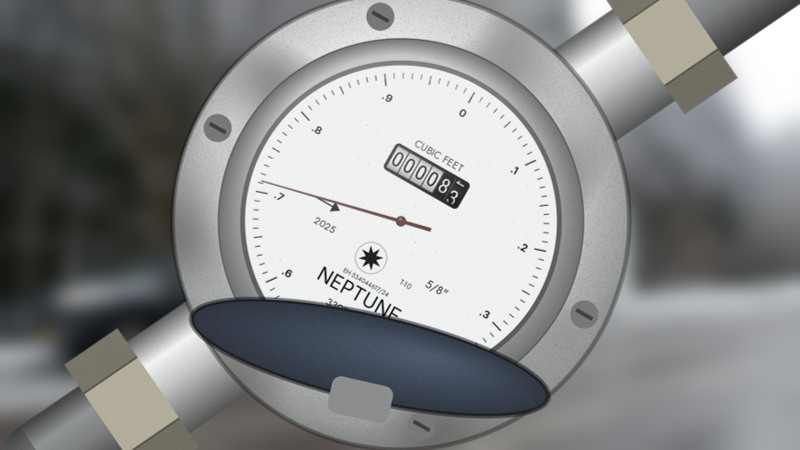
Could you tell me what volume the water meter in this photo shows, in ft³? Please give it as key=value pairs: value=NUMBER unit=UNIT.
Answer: value=82.71 unit=ft³
